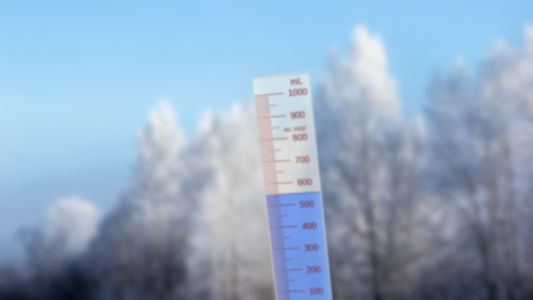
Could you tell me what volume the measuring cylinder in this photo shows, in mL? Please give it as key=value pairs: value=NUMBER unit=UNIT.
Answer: value=550 unit=mL
